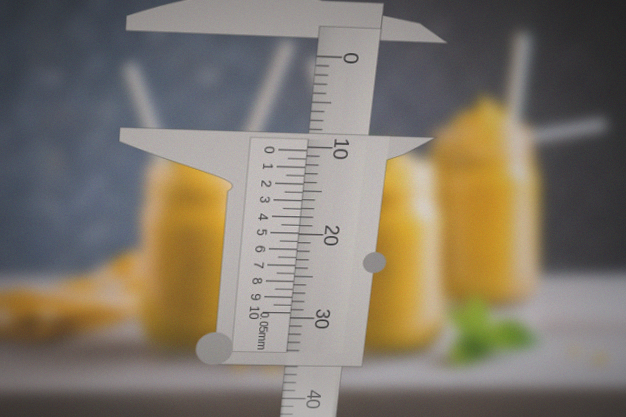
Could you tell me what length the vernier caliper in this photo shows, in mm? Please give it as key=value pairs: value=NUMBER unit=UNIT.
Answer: value=10.4 unit=mm
